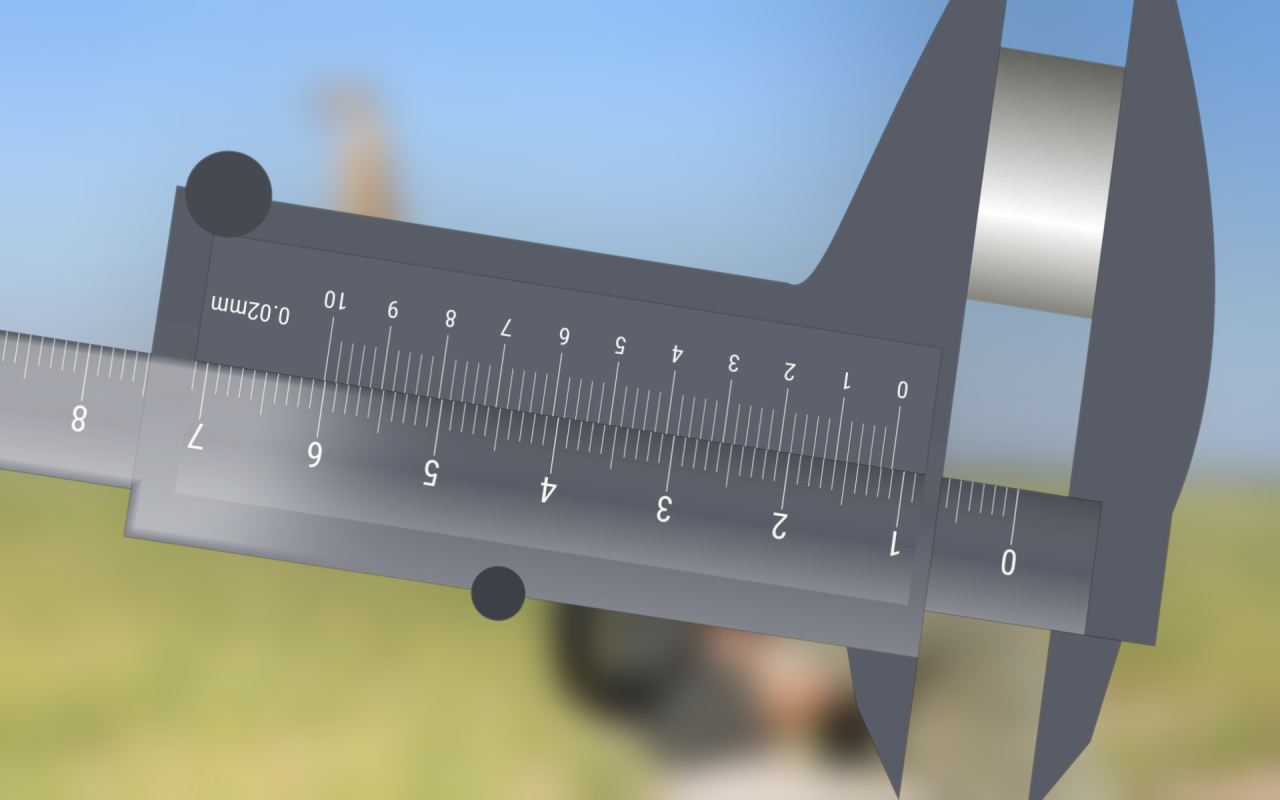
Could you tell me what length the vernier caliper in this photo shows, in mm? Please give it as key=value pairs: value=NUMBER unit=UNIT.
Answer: value=11.1 unit=mm
